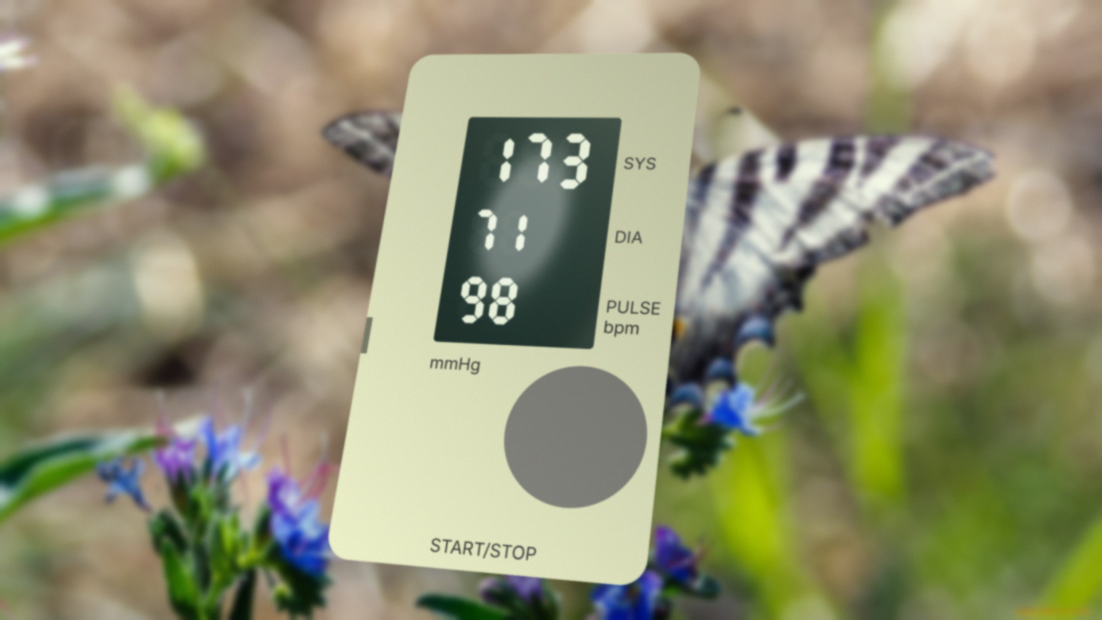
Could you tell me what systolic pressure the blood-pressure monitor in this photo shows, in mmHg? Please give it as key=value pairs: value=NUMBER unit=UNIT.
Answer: value=173 unit=mmHg
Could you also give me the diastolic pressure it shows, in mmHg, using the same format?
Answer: value=71 unit=mmHg
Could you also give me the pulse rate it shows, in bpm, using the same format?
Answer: value=98 unit=bpm
